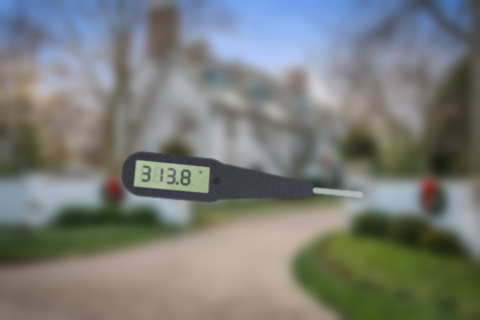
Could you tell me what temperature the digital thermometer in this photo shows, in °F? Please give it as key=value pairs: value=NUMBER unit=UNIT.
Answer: value=313.8 unit=°F
